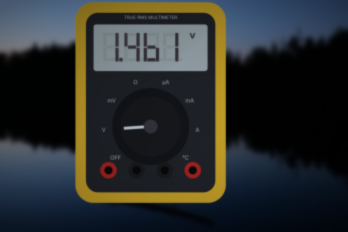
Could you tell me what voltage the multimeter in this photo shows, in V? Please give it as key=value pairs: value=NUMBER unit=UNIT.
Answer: value=1.461 unit=V
